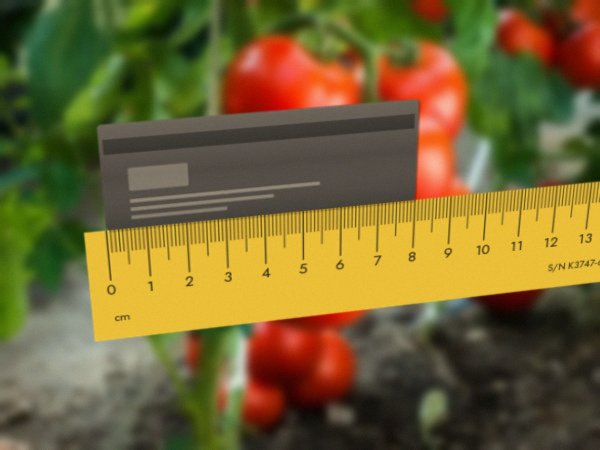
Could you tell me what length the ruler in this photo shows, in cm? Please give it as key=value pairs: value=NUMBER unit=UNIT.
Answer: value=8 unit=cm
